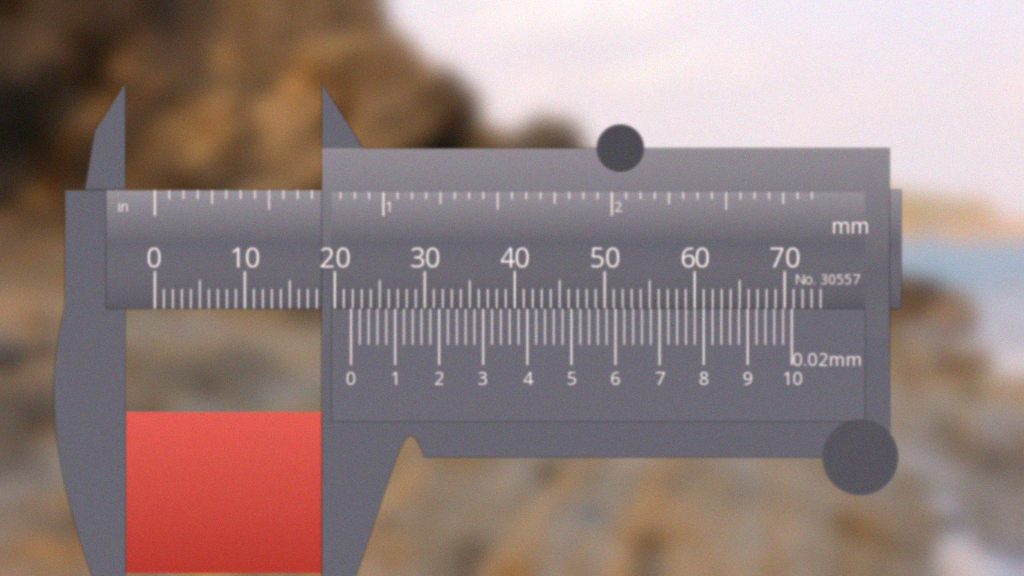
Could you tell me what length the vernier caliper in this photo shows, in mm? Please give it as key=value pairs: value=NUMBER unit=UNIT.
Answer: value=21.8 unit=mm
